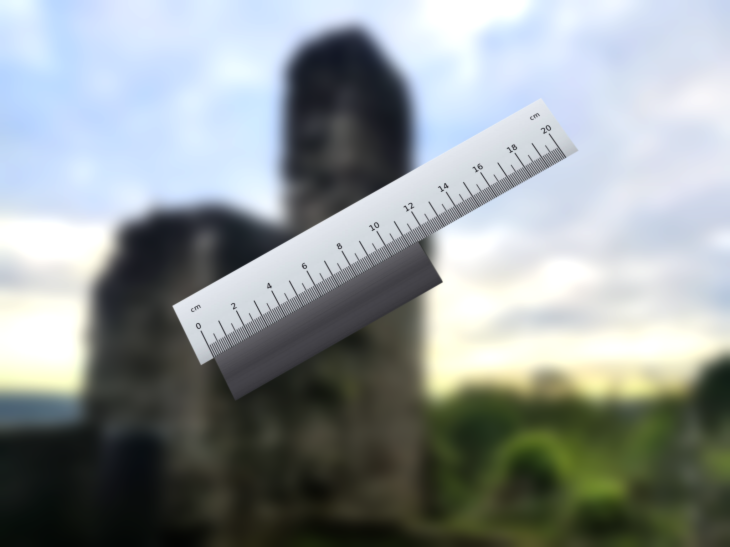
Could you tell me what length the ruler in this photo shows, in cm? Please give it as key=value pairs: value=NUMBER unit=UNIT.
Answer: value=11.5 unit=cm
